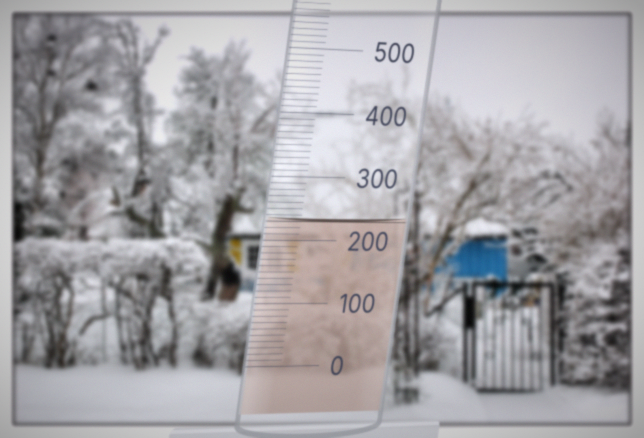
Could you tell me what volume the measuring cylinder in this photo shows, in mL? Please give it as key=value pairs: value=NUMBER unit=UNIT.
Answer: value=230 unit=mL
